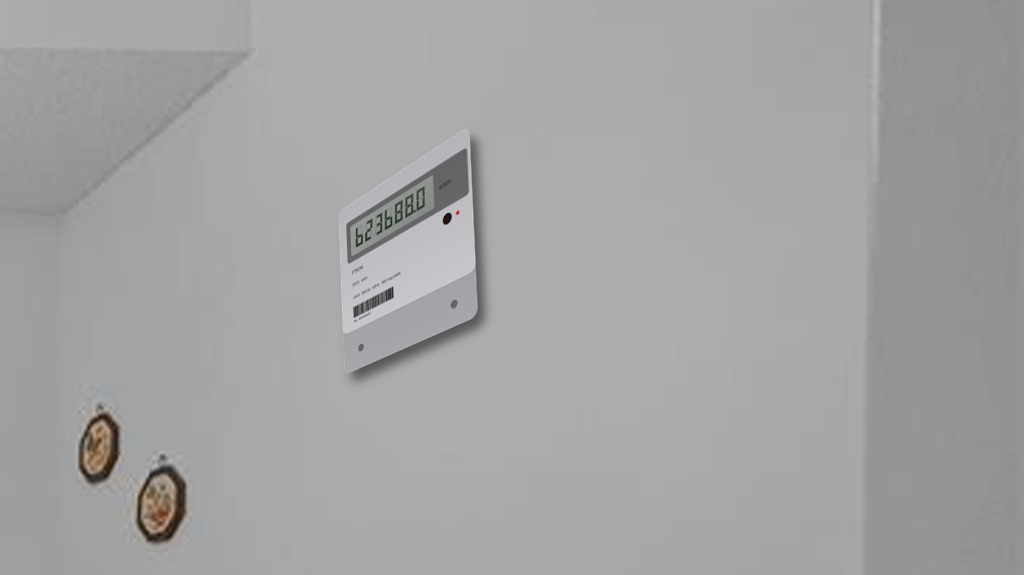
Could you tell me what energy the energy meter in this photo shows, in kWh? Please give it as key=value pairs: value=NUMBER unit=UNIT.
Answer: value=623688.0 unit=kWh
